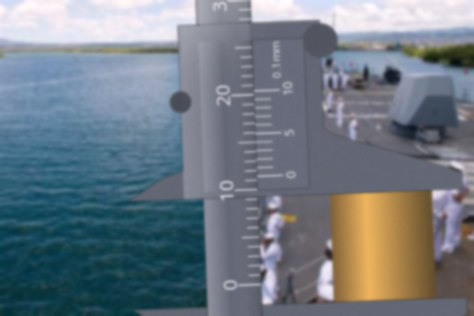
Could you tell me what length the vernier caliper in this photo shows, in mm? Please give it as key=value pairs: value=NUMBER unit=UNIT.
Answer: value=11.4 unit=mm
